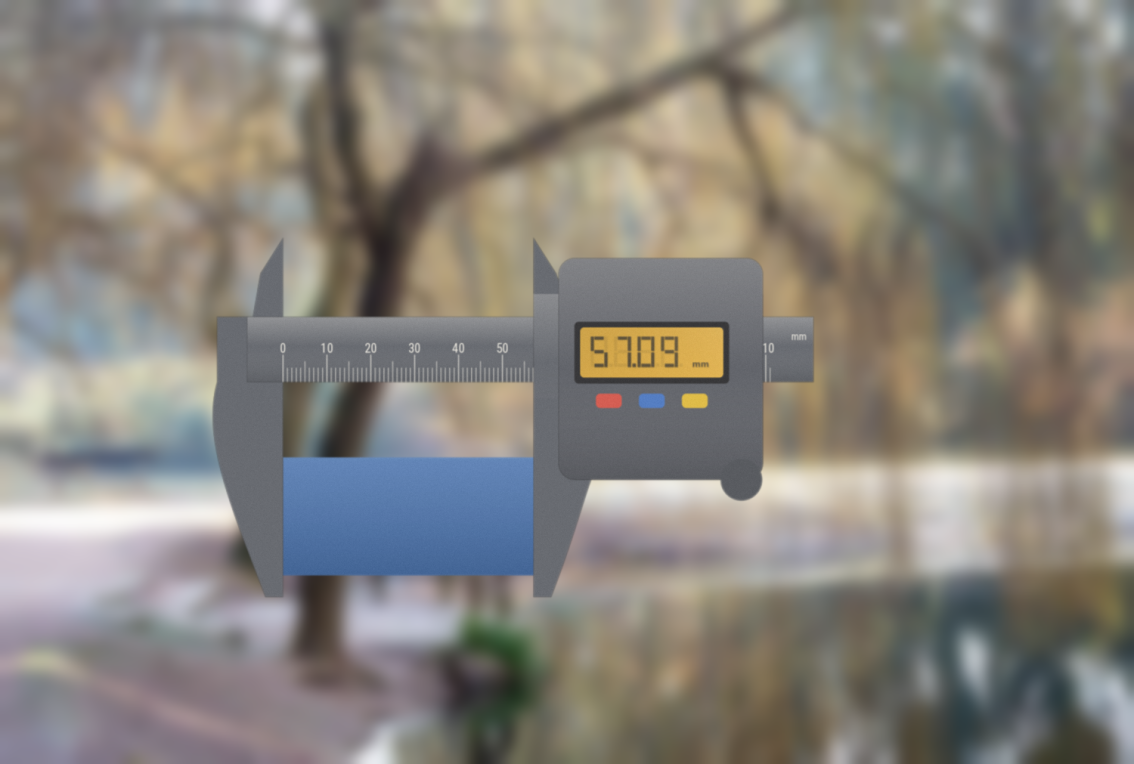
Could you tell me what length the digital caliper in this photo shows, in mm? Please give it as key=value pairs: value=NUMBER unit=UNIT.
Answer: value=57.09 unit=mm
